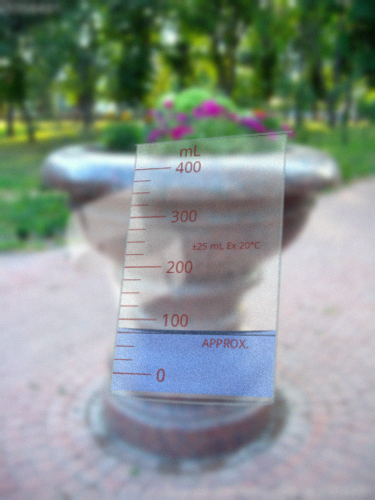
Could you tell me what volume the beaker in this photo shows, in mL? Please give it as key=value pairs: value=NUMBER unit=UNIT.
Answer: value=75 unit=mL
